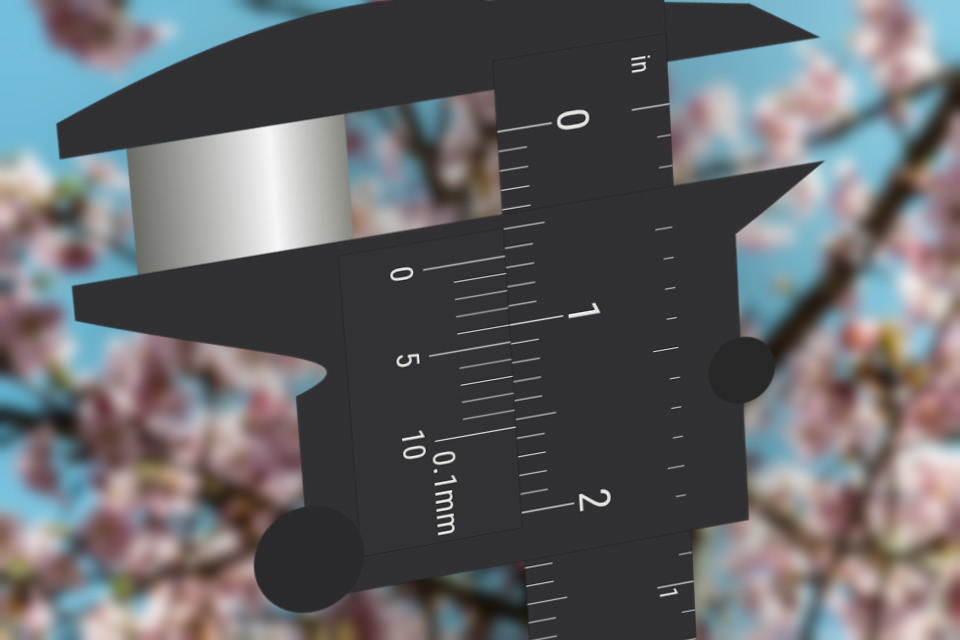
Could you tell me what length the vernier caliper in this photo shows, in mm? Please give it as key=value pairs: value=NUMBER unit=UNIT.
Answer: value=6.4 unit=mm
